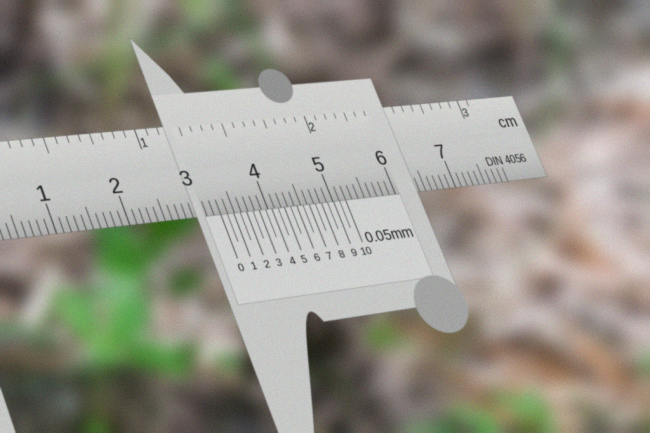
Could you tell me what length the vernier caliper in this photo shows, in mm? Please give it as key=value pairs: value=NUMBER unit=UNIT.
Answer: value=33.0 unit=mm
